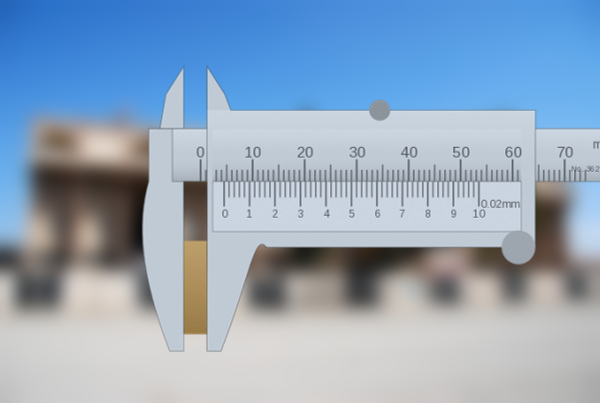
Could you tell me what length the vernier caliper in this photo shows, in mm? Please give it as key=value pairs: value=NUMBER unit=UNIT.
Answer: value=4.5 unit=mm
